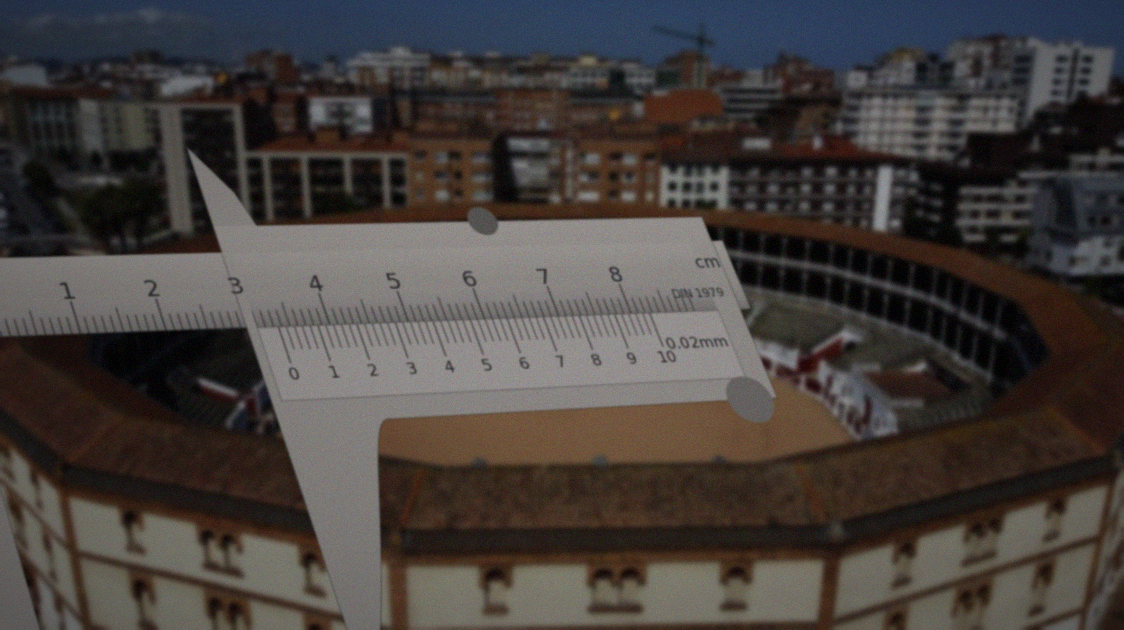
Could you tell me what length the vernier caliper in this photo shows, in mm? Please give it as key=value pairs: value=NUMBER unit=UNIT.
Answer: value=33.6 unit=mm
